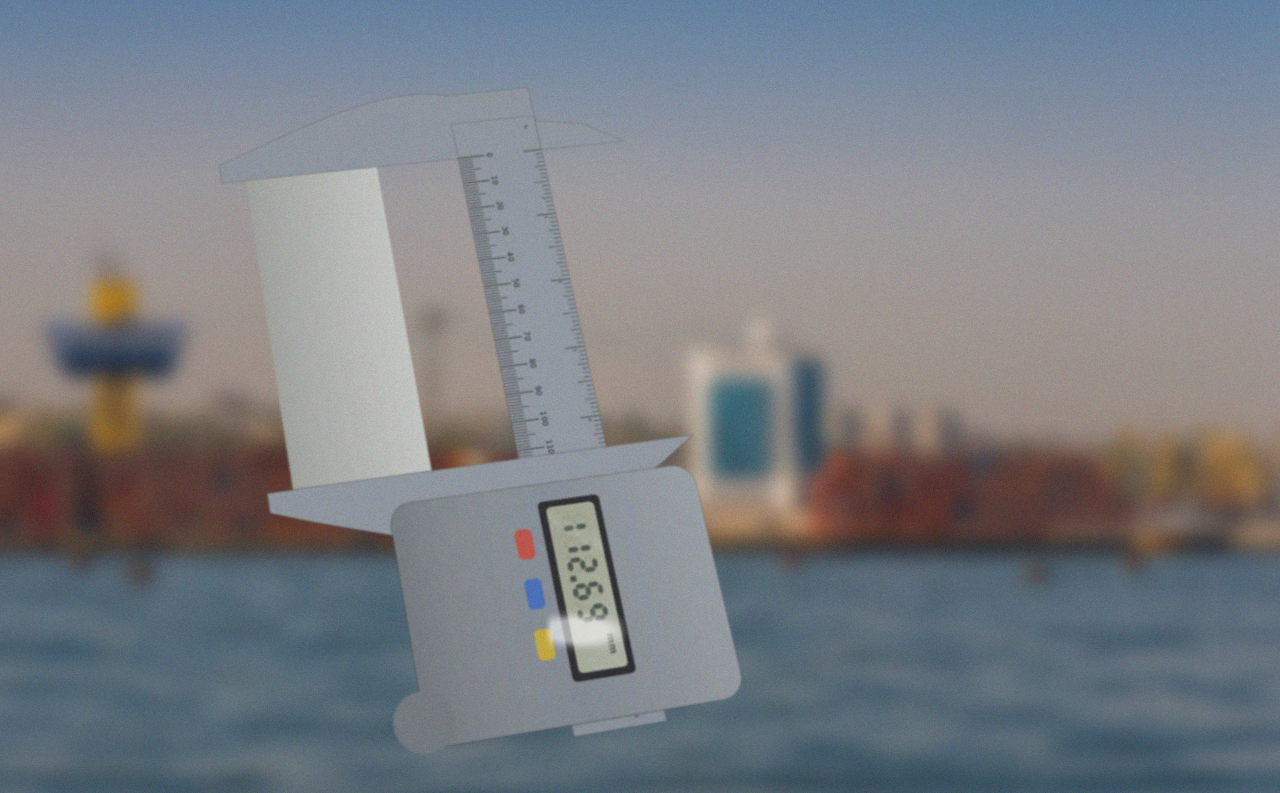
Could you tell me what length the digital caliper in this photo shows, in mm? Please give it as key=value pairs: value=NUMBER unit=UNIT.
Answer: value=112.69 unit=mm
